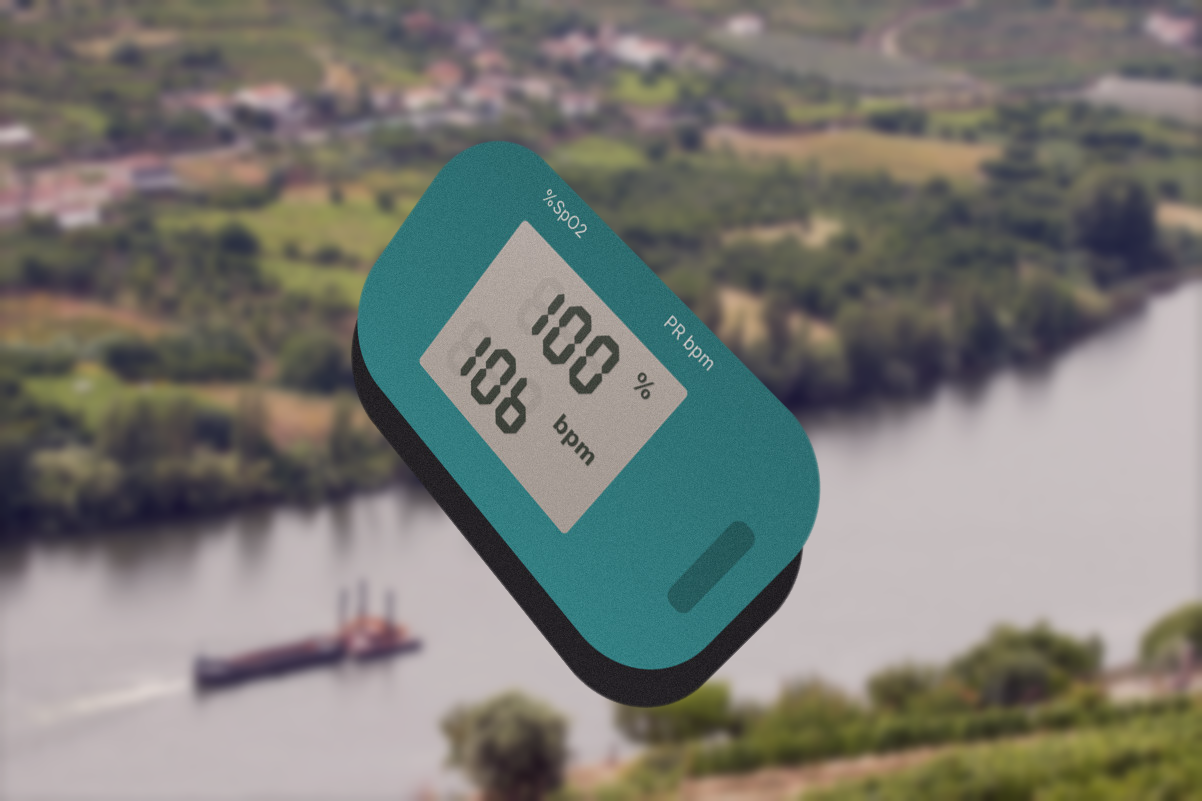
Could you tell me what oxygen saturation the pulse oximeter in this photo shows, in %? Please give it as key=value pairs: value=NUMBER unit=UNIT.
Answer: value=100 unit=%
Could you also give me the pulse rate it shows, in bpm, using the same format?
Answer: value=106 unit=bpm
